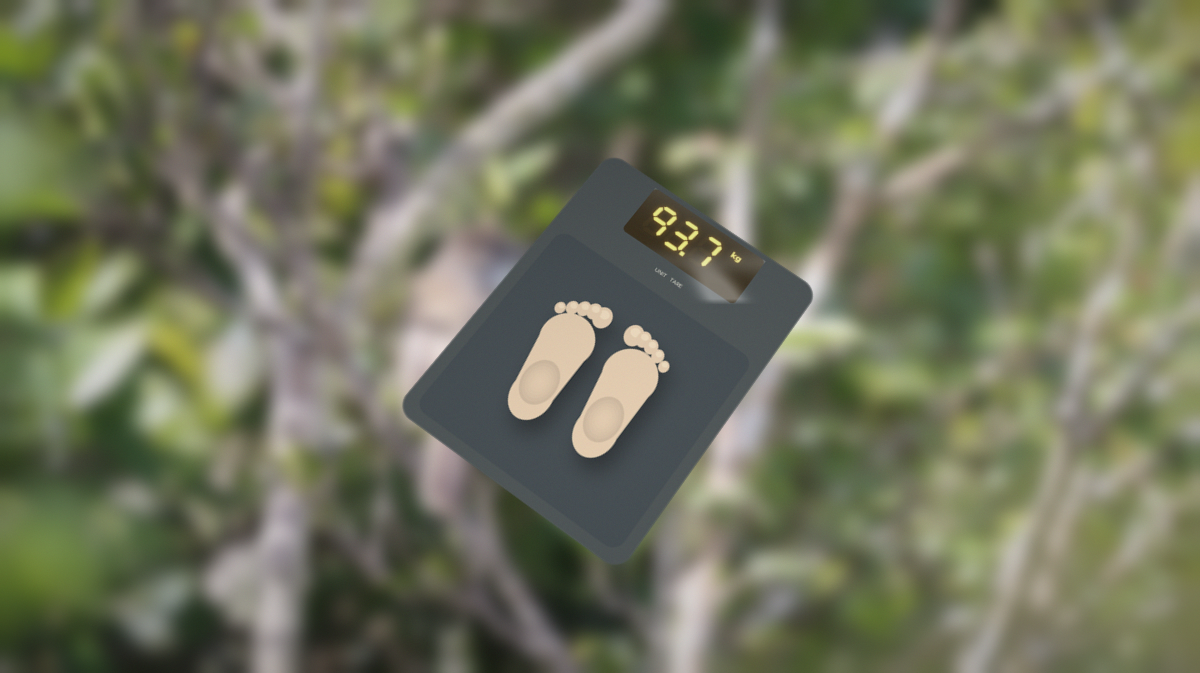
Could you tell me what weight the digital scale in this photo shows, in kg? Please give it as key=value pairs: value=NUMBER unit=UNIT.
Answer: value=93.7 unit=kg
